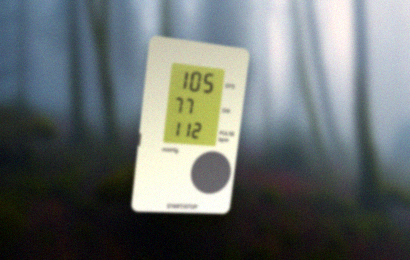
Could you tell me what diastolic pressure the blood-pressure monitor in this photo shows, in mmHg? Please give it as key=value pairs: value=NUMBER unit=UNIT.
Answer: value=77 unit=mmHg
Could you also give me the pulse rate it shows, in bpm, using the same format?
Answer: value=112 unit=bpm
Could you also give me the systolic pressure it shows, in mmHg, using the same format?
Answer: value=105 unit=mmHg
